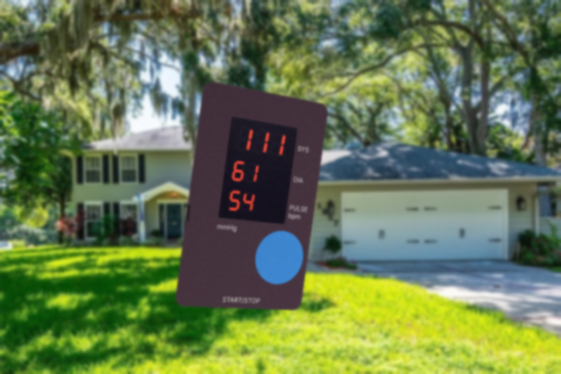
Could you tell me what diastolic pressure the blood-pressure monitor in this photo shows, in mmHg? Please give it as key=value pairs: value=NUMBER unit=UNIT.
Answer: value=61 unit=mmHg
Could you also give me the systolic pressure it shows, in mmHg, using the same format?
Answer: value=111 unit=mmHg
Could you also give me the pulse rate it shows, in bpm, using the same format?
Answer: value=54 unit=bpm
